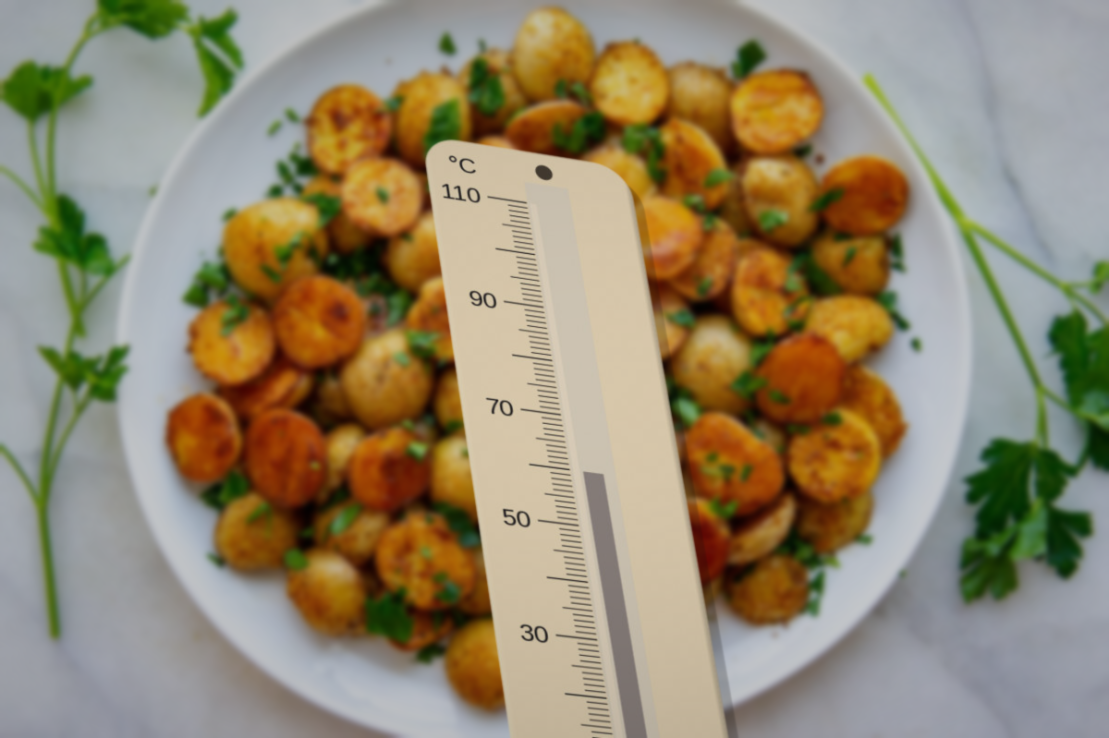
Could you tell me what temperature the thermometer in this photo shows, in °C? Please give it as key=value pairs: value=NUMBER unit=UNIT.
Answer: value=60 unit=°C
